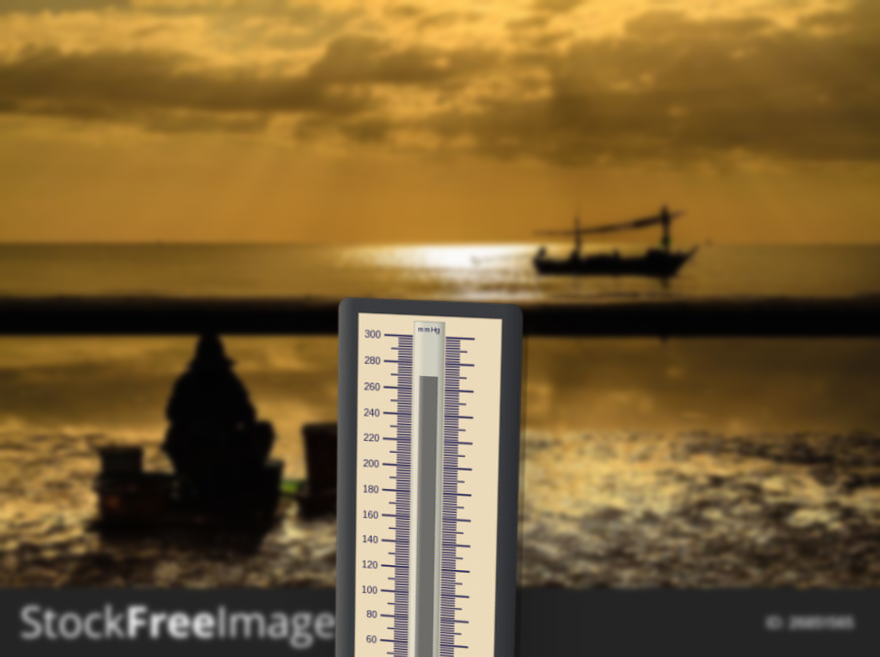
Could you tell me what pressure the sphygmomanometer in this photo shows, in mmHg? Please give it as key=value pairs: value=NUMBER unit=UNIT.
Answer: value=270 unit=mmHg
